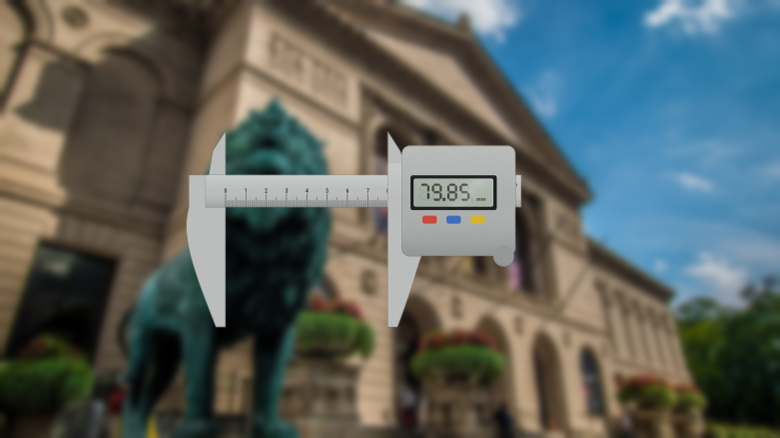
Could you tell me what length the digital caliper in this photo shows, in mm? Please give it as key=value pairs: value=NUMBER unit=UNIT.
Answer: value=79.85 unit=mm
